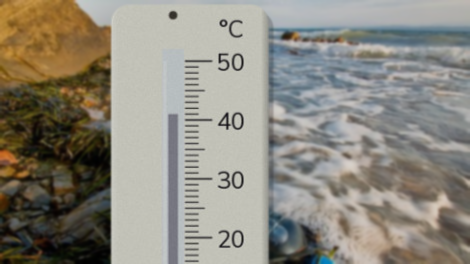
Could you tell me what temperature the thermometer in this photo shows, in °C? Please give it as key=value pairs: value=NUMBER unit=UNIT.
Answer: value=41 unit=°C
